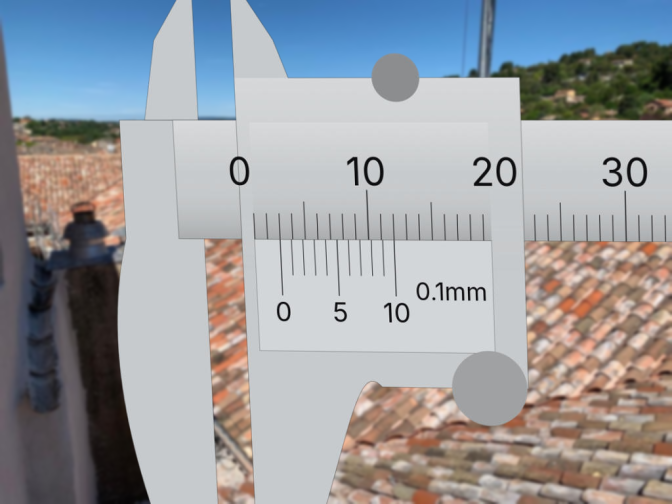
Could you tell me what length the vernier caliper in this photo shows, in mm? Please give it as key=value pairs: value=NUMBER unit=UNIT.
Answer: value=3.0 unit=mm
